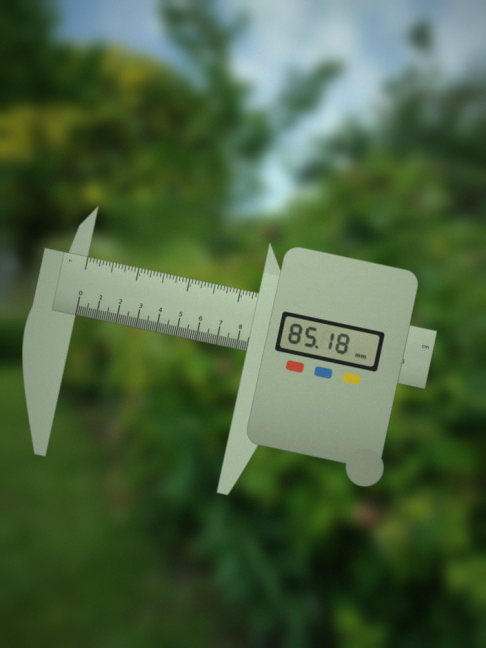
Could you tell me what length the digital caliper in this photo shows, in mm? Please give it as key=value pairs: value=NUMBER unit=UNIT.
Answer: value=85.18 unit=mm
